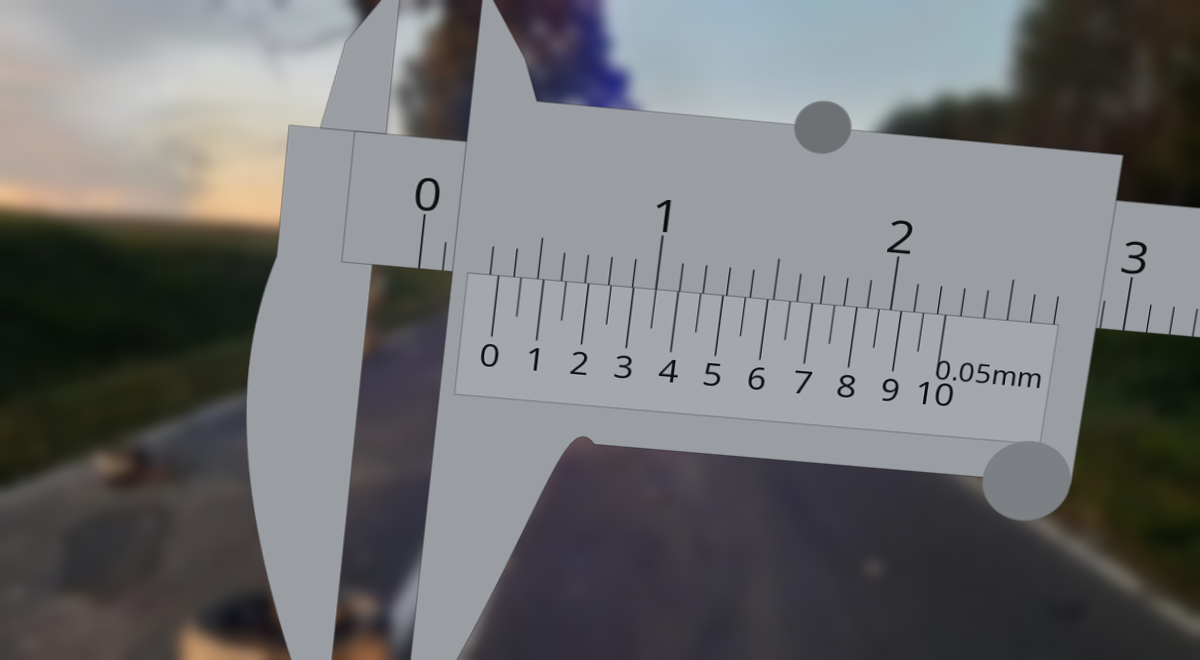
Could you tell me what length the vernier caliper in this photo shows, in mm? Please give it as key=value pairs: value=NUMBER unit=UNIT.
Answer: value=3.35 unit=mm
